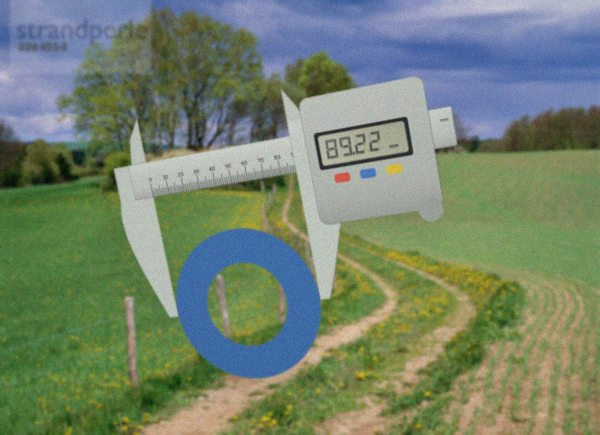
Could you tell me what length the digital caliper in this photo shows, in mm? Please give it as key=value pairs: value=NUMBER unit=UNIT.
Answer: value=89.22 unit=mm
